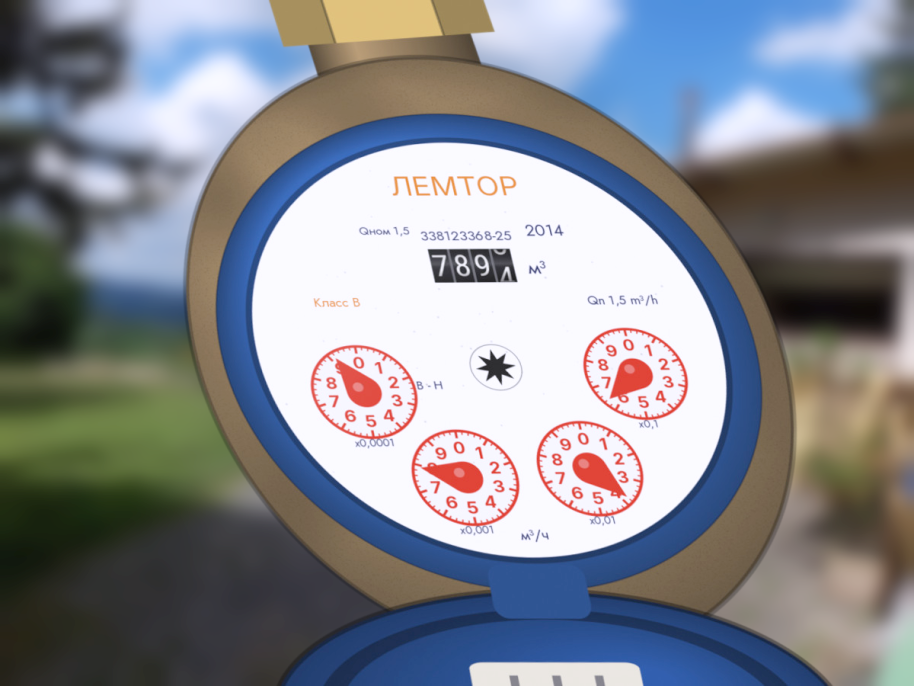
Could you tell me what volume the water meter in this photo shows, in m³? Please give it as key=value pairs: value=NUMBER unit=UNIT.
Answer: value=7893.6379 unit=m³
